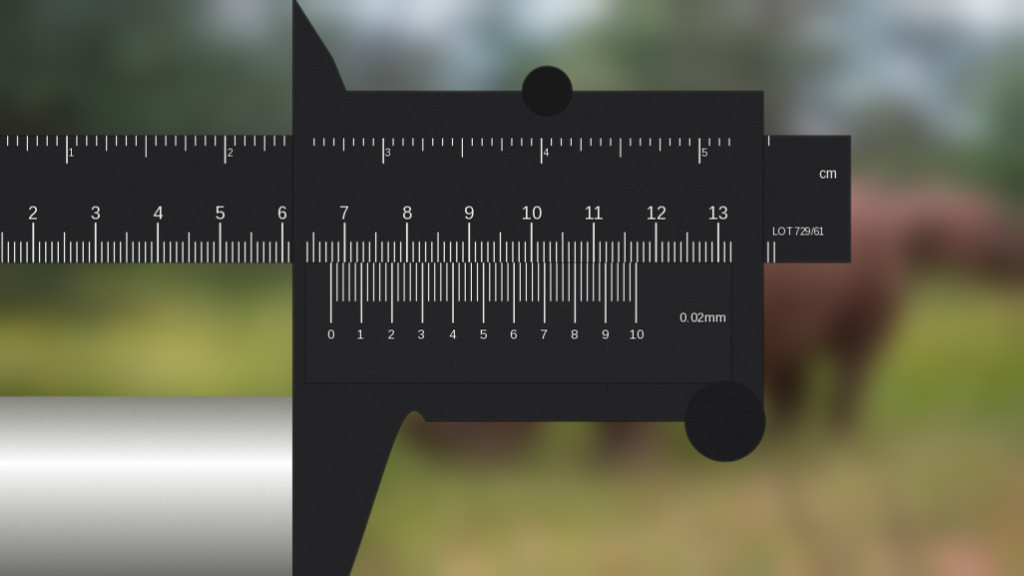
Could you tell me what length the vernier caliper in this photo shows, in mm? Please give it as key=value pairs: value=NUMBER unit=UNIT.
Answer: value=67.8 unit=mm
